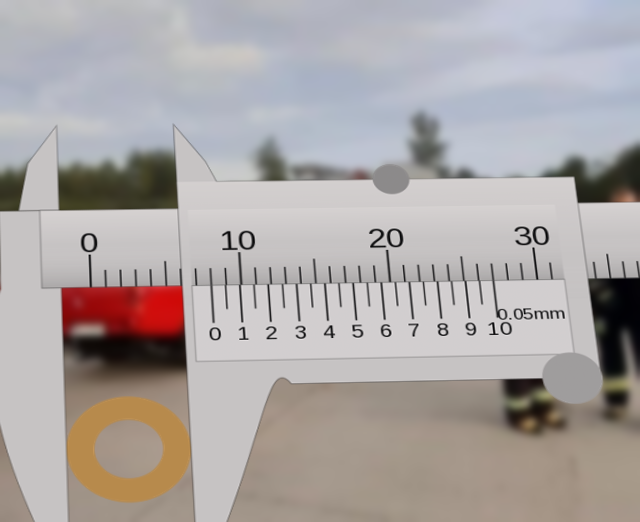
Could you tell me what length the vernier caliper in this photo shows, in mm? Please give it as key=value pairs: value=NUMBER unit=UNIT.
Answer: value=8.0 unit=mm
